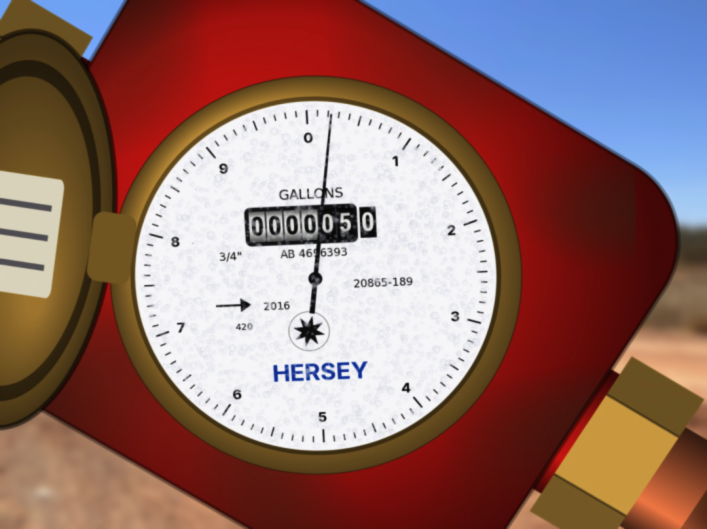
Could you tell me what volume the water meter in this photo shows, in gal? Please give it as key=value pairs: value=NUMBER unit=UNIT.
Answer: value=50.2 unit=gal
